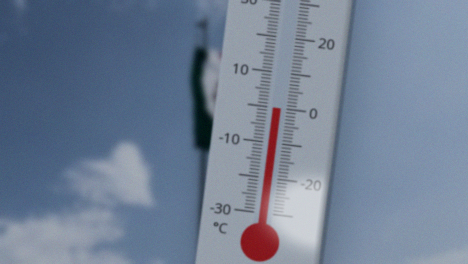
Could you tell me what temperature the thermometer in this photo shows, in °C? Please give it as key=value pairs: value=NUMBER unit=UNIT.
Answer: value=0 unit=°C
